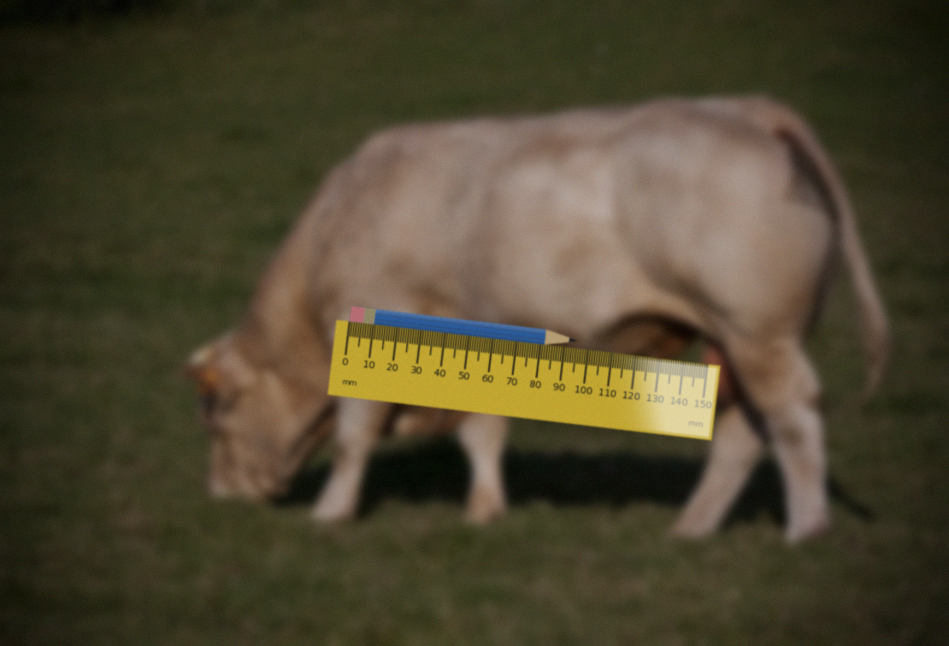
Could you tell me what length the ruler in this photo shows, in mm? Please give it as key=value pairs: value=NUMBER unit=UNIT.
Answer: value=95 unit=mm
